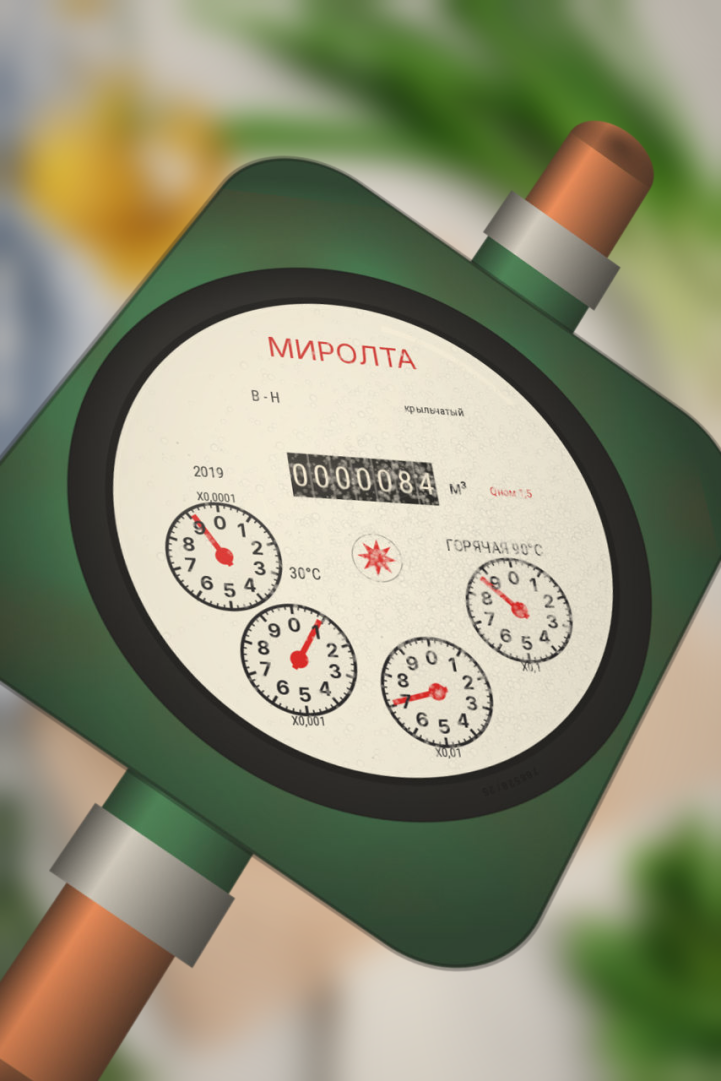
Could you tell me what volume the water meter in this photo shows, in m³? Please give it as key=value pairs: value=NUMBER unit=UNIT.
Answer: value=84.8709 unit=m³
